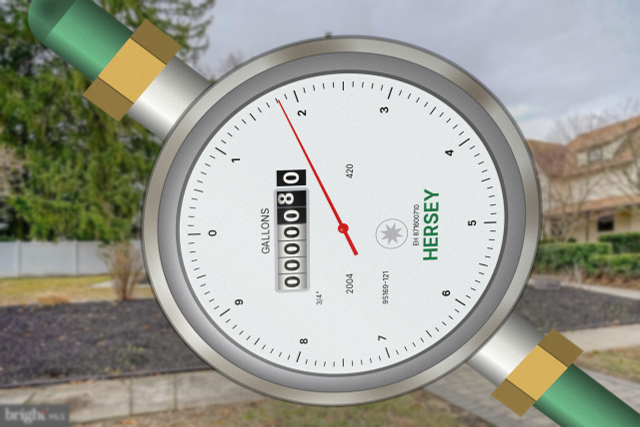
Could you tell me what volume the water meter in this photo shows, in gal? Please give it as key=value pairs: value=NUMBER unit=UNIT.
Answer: value=81.8 unit=gal
